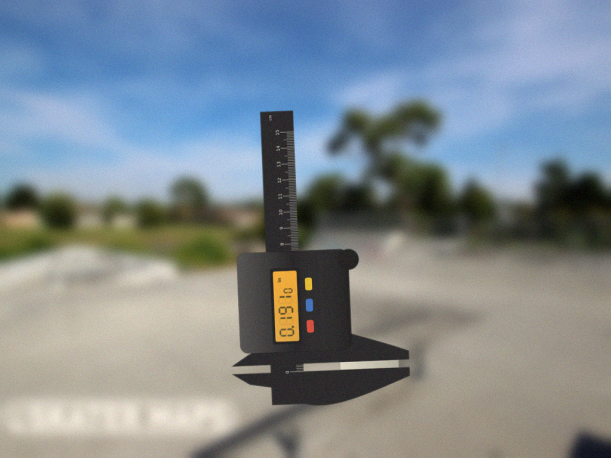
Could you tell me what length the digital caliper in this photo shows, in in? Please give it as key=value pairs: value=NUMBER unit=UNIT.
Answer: value=0.1910 unit=in
